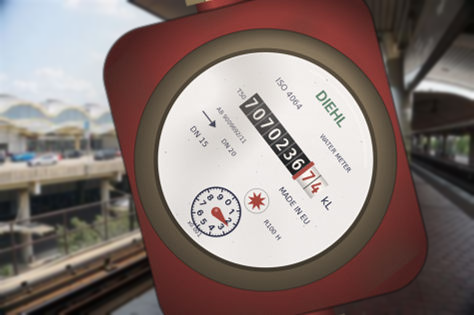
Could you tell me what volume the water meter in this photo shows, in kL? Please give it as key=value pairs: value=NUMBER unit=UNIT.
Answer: value=7070236.742 unit=kL
